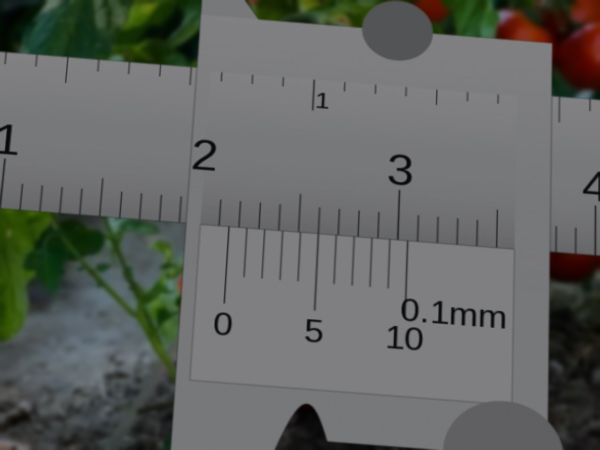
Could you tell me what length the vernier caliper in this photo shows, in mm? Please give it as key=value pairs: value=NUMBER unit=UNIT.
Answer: value=21.5 unit=mm
